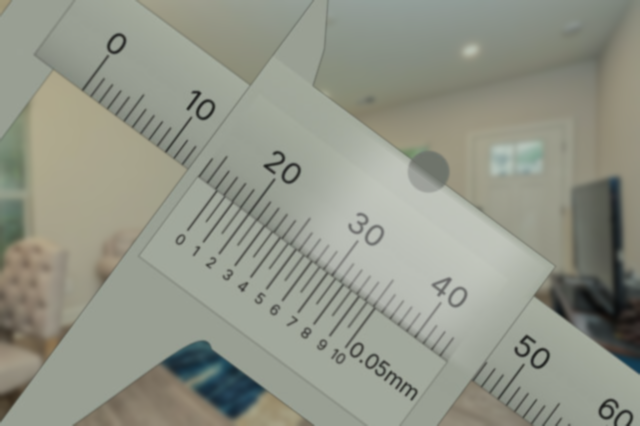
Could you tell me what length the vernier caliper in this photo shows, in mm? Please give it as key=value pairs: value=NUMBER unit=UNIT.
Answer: value=16.2 unit=mm
